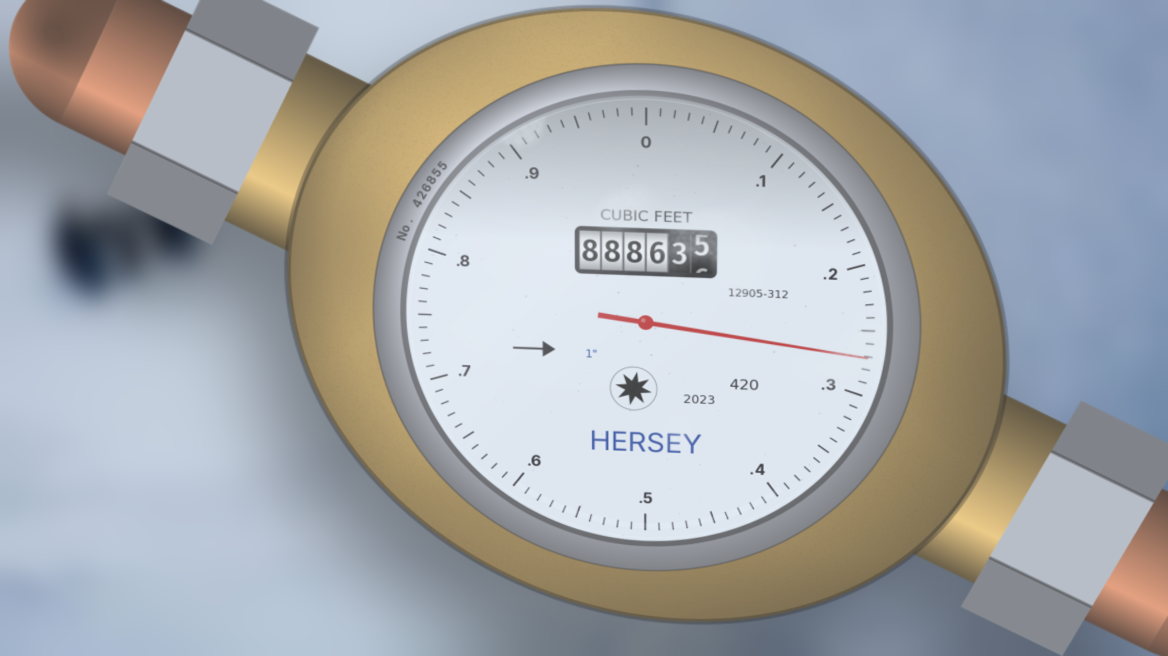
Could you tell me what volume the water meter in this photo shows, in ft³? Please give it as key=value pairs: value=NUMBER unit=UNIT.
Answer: value=888635.27 unit=ft³
